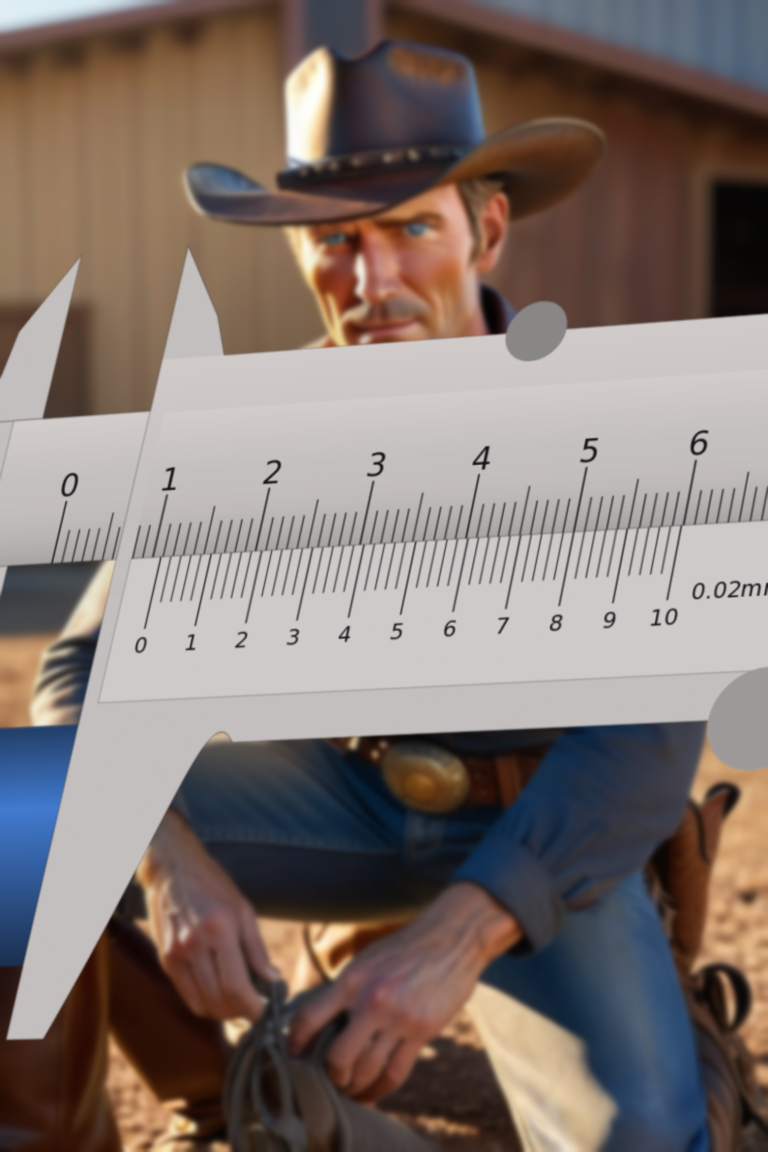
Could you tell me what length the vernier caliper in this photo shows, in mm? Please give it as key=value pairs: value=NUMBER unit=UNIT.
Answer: value=10.8 unit=mm
